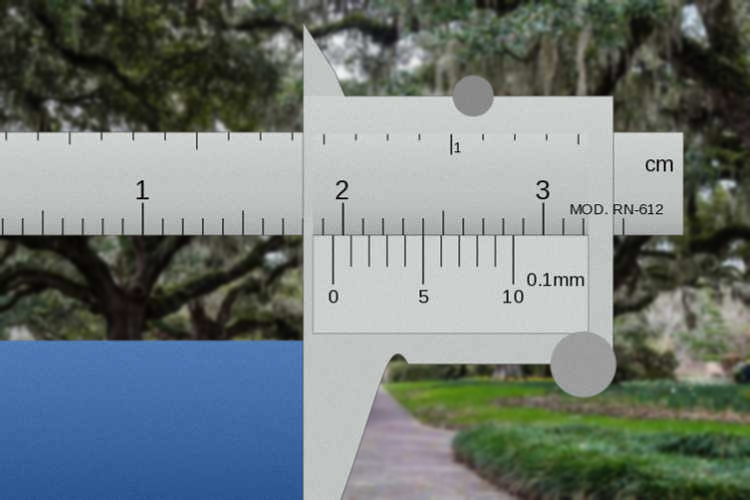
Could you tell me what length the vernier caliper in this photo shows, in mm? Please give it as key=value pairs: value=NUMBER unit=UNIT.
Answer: value=19.5 unit=mm
